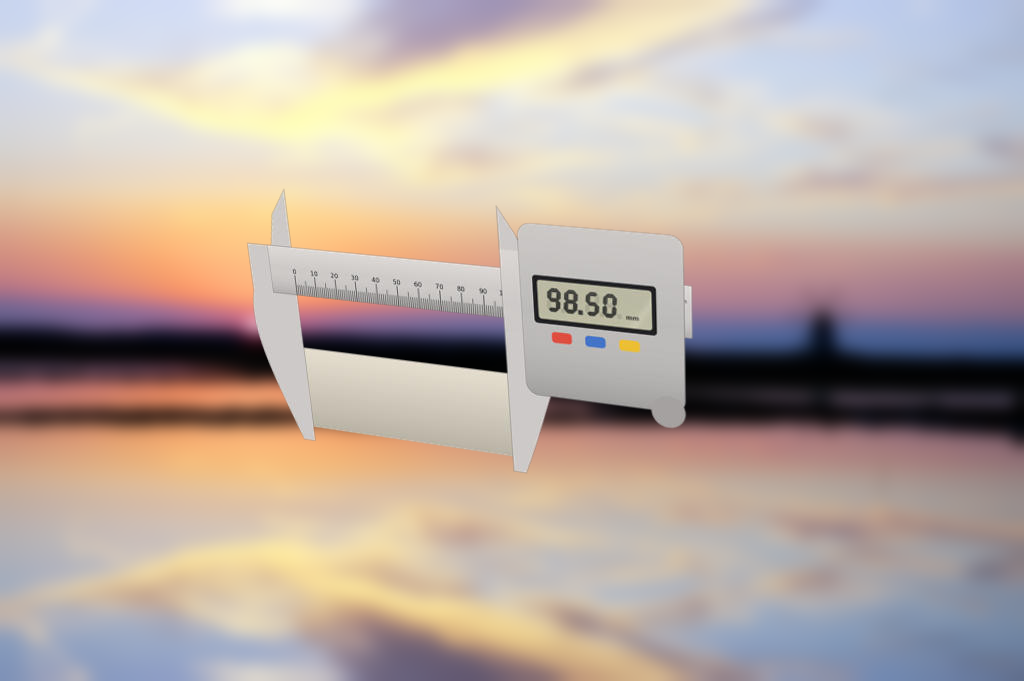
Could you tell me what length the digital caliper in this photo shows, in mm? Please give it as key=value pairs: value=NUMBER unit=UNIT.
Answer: value=98.50 unit=mm
